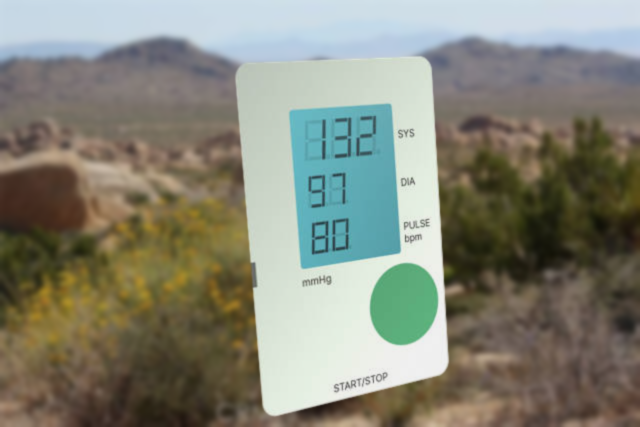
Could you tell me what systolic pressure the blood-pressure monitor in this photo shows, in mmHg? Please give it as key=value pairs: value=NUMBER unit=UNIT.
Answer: value=132 unit=mmHg
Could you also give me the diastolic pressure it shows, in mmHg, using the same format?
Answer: value=97 unit=mmHg
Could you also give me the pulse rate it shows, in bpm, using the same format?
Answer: value=80 unit=bpm
